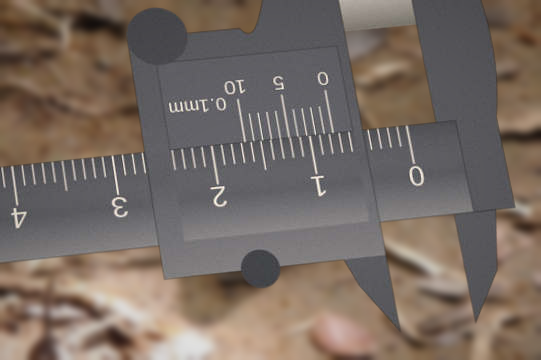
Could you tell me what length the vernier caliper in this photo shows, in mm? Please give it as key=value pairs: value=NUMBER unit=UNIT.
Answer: value=7.6 unit=mm
